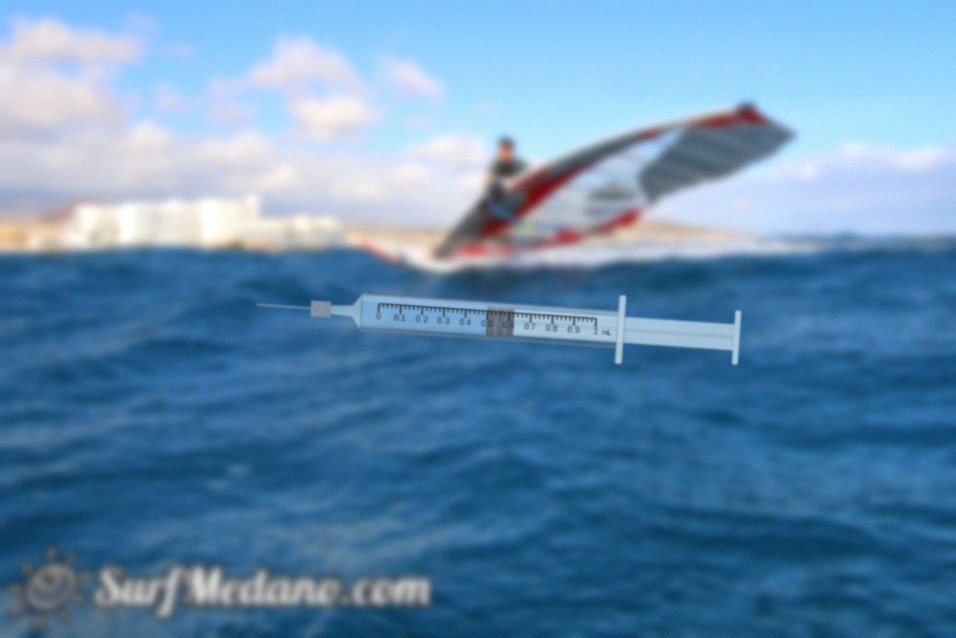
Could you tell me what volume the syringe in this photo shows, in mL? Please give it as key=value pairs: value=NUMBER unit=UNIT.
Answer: value=0.5 unit=mL
